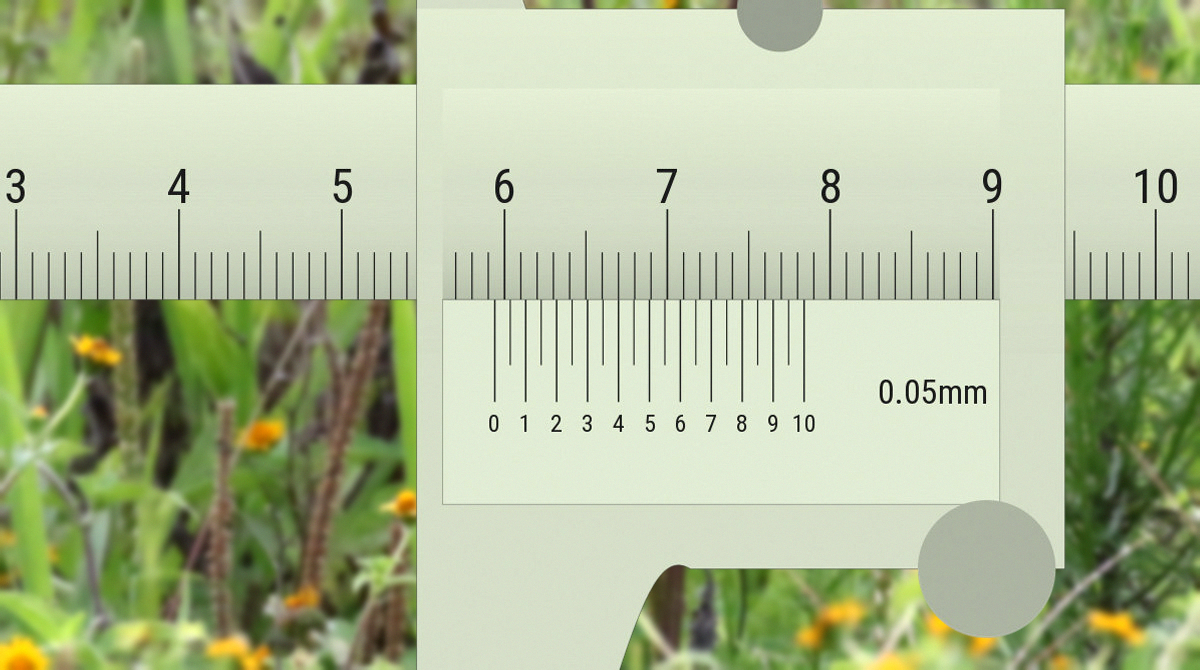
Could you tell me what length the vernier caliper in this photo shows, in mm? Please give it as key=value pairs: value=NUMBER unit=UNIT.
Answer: value=59.4 unit=mm
